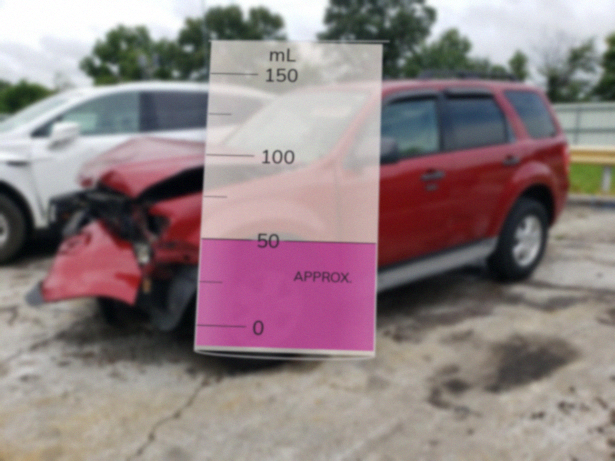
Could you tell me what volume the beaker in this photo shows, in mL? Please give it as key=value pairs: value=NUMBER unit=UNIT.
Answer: value=50 unit=mL
